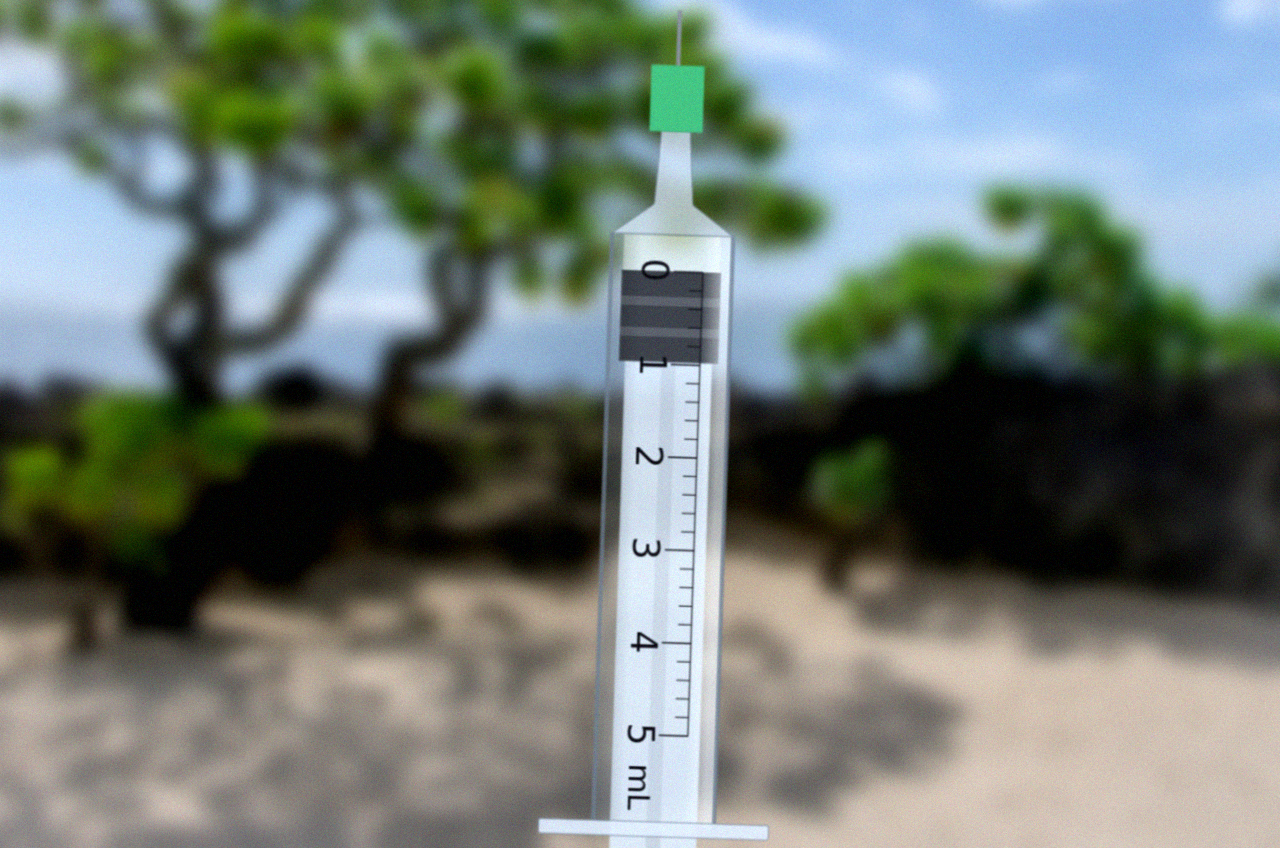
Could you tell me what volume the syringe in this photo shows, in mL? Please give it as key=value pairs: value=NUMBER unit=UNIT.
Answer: value=0 unit=mL
